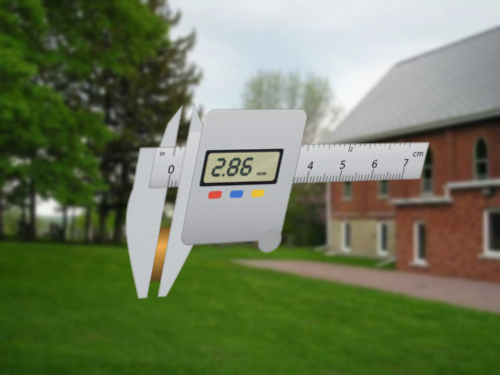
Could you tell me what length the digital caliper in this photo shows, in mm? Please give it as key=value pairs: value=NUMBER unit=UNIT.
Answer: value=2.86 unit=mm
